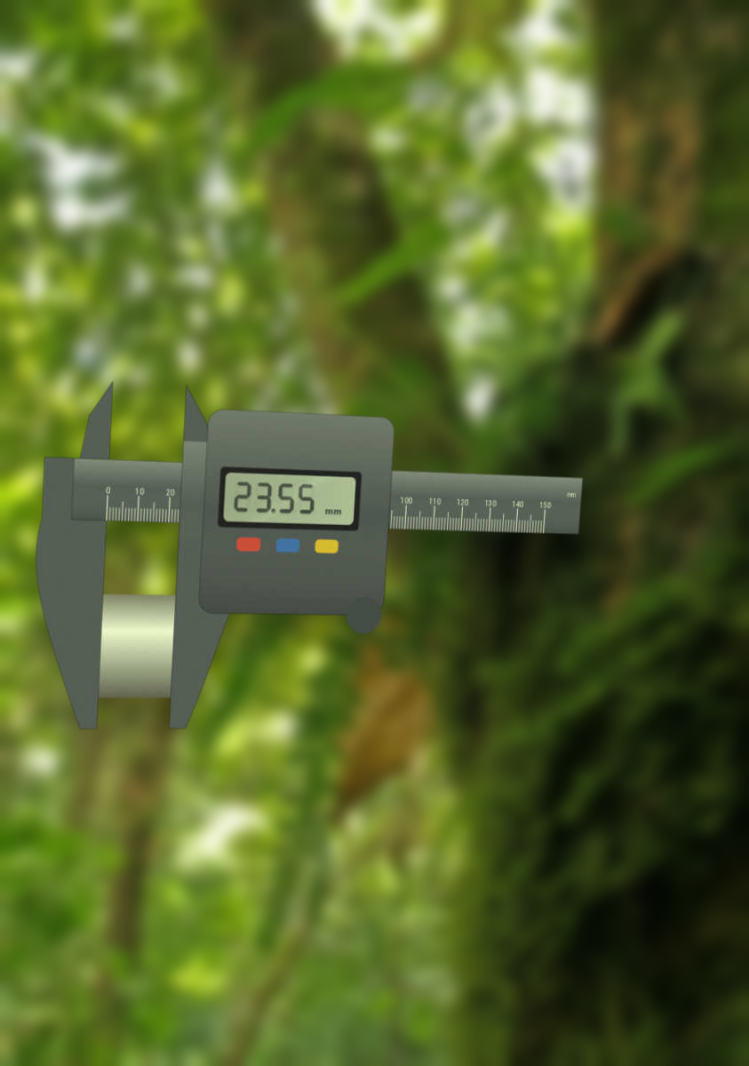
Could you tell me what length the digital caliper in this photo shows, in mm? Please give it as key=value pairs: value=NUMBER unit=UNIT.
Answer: value=23.55 unit=mm
